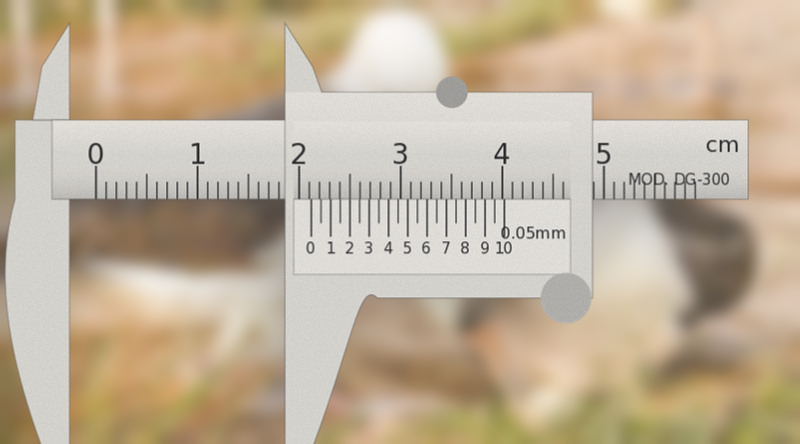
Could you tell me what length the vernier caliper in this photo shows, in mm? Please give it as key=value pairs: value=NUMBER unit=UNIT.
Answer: value=21.2 unit=mm
